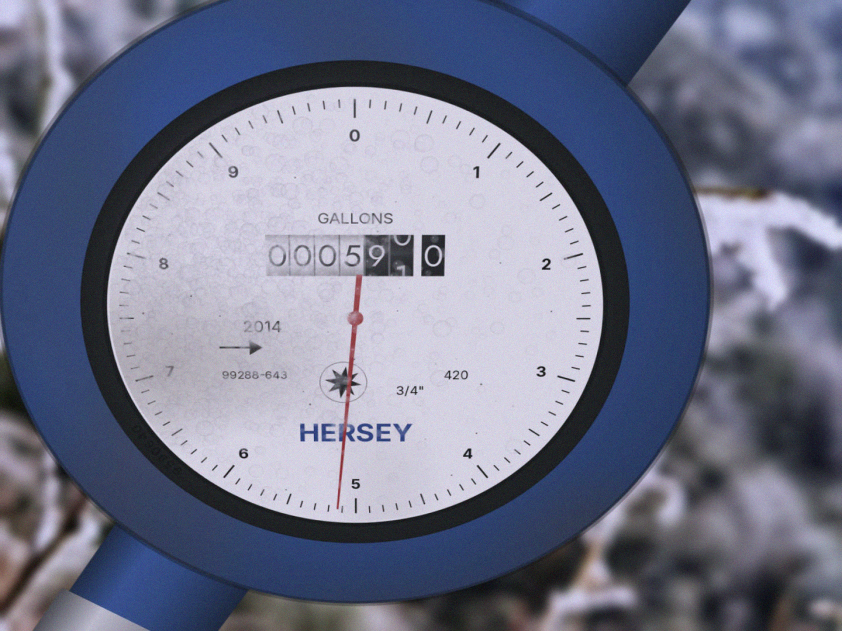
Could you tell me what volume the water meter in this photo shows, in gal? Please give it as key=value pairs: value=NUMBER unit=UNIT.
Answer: value=5905.1 unit=gal
